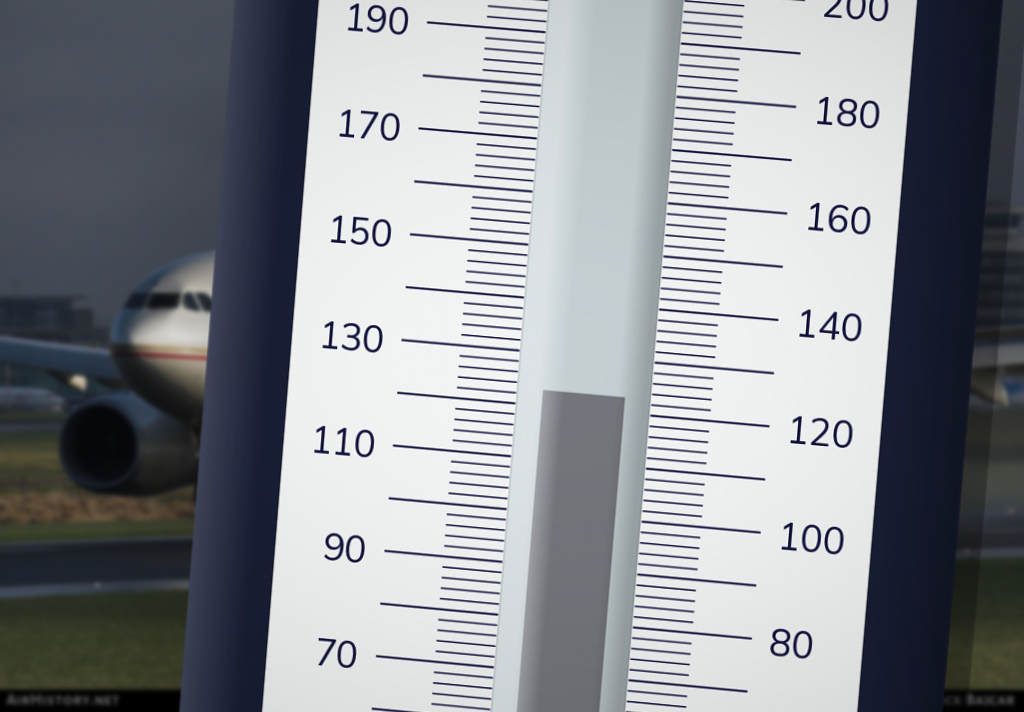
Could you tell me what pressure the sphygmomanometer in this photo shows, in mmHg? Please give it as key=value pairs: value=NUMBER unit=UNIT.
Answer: value=123 unit=mmHg
